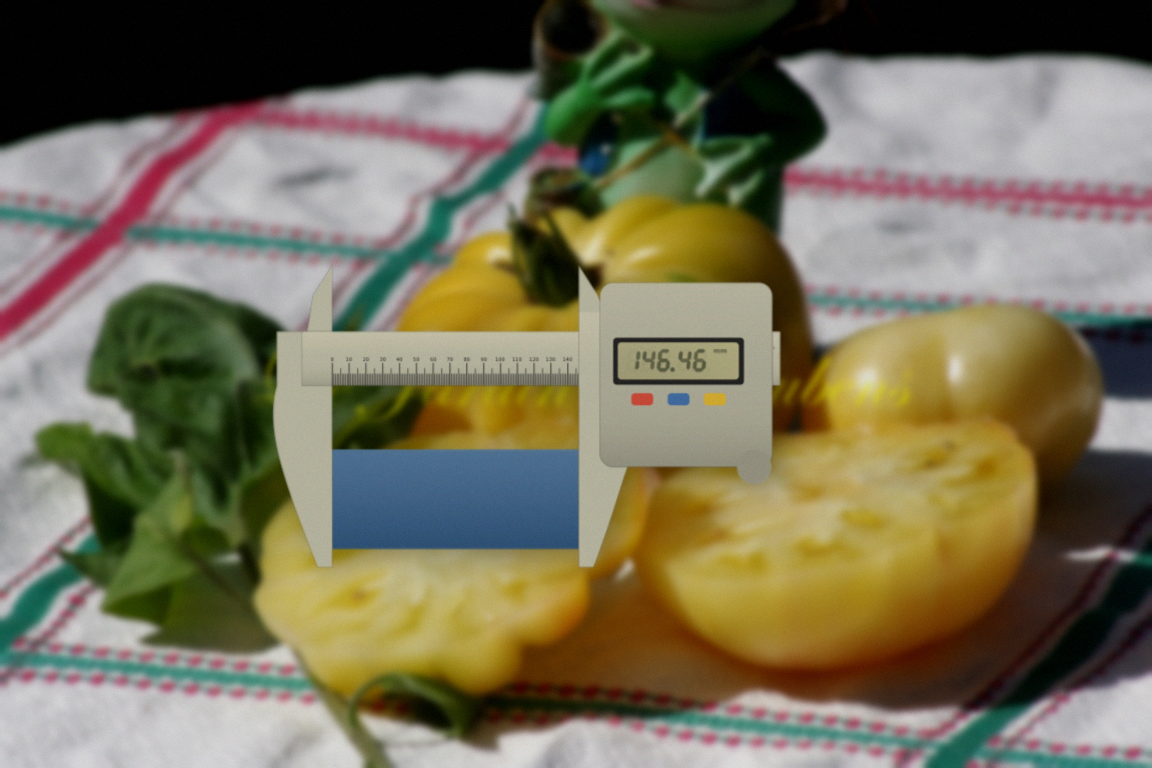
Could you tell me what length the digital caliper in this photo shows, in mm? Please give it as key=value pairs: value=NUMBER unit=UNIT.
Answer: value=146.46 unit=mm
